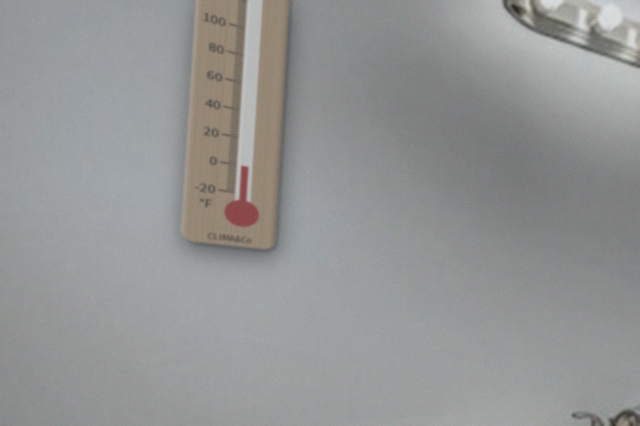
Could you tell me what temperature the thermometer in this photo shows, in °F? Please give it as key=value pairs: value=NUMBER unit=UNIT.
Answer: value=0 unit=°F
